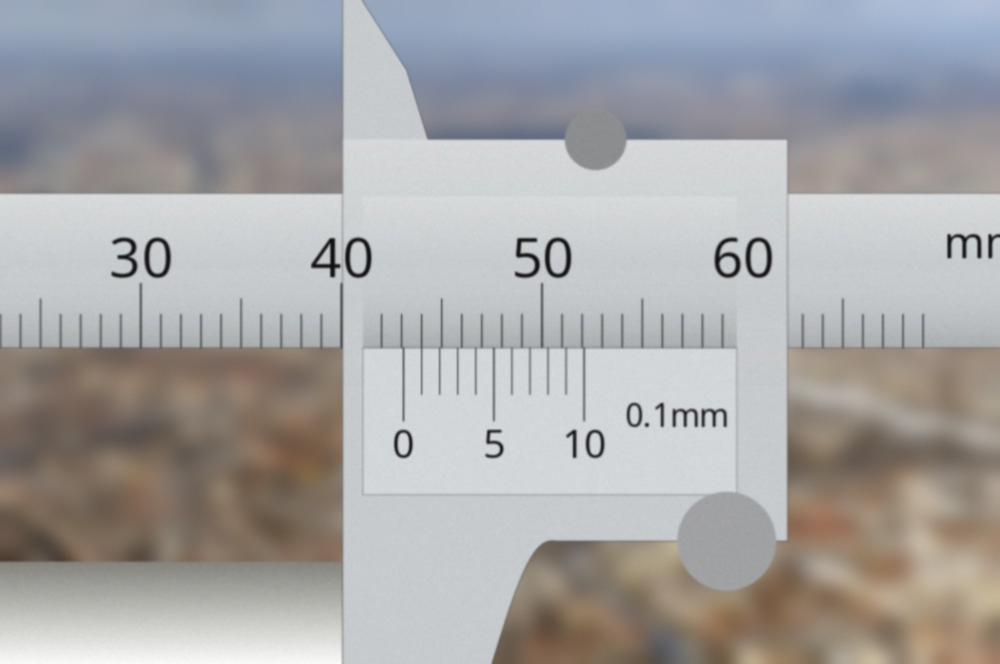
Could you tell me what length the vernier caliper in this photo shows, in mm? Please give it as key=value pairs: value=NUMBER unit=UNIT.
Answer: value=43.1 unit=mm
